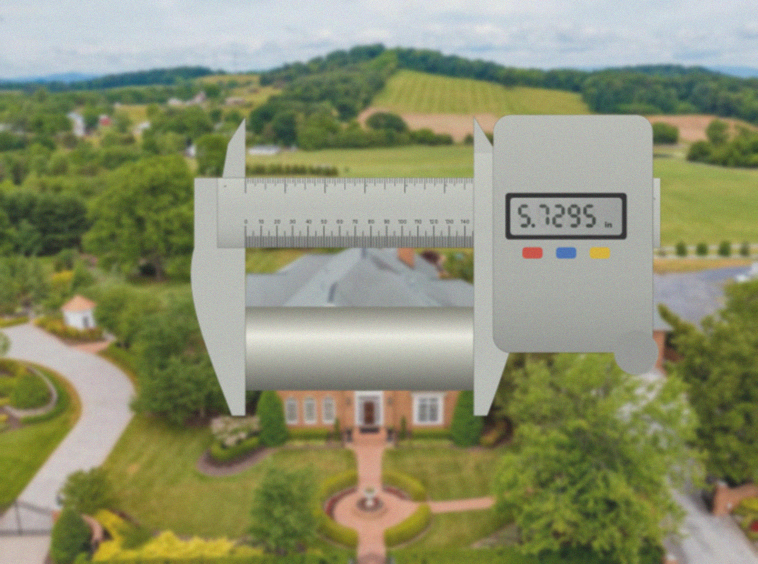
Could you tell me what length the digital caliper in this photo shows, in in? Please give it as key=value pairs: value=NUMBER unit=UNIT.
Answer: value=5.7295 unit=in
